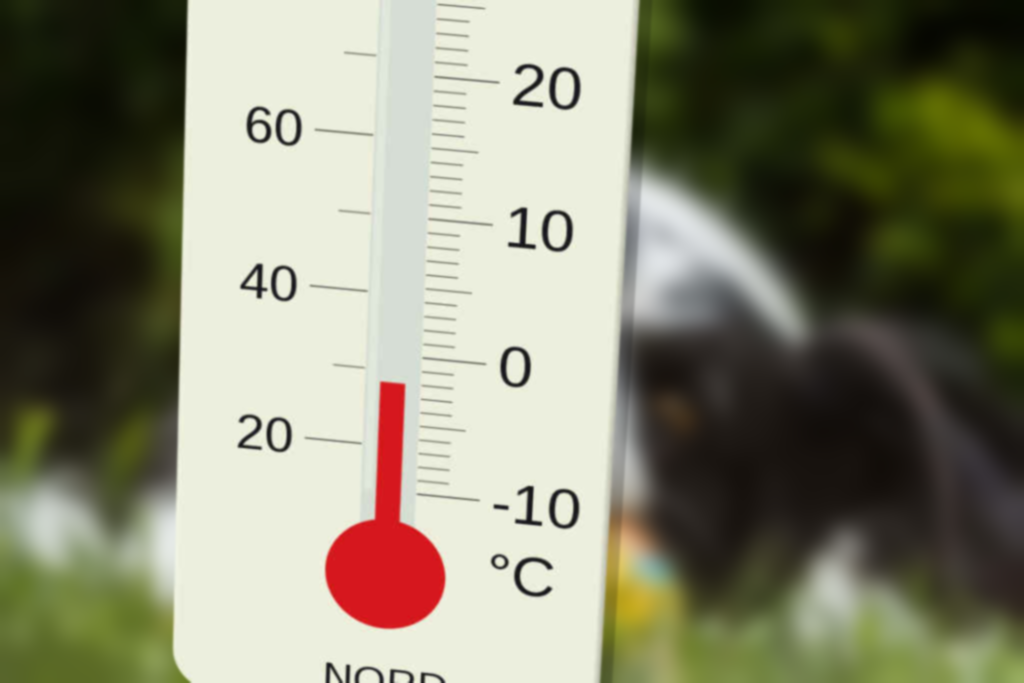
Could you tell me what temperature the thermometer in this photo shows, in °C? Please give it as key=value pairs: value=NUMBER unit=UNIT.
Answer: value=-2 unit=°C
